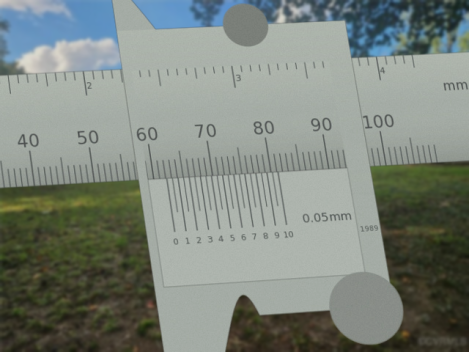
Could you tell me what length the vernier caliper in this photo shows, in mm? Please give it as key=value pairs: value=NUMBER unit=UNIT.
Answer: value=62.2 unit=mm
